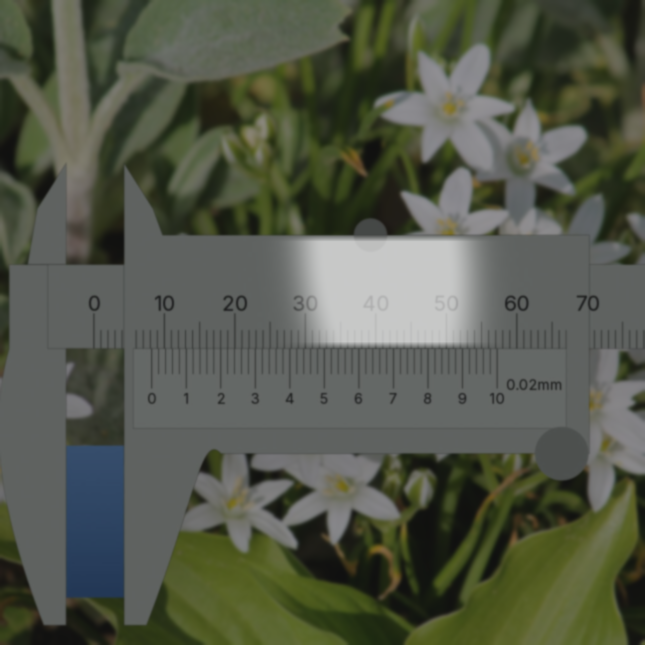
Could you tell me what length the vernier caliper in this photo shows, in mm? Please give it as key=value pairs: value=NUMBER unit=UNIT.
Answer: value=8.2 unit=mm
